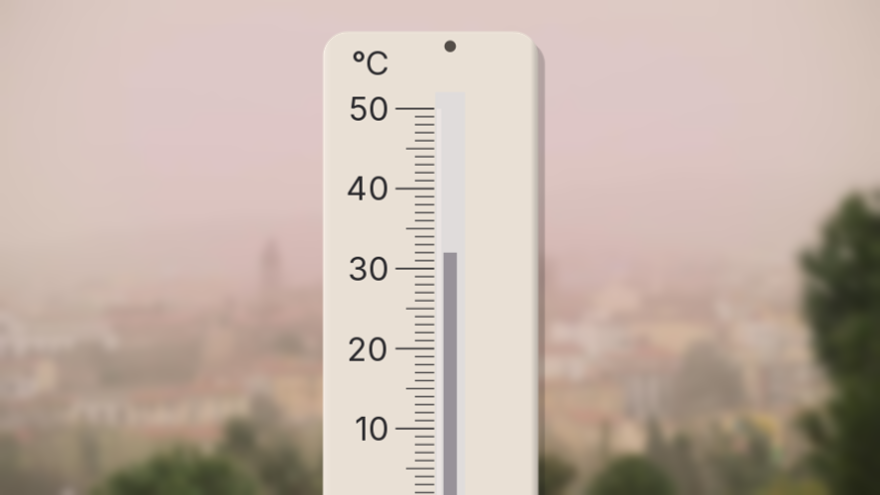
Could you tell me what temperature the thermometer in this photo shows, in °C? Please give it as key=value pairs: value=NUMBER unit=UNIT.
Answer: value=32 unit=°C
